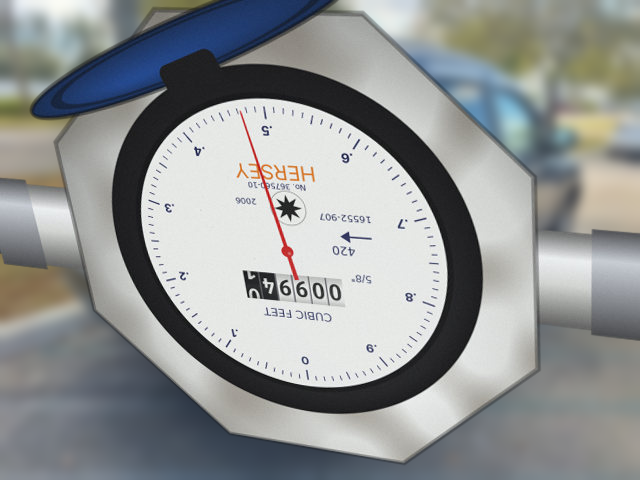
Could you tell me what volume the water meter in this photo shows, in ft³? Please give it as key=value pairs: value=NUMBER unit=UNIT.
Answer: value=9940.47 unit=ft³
